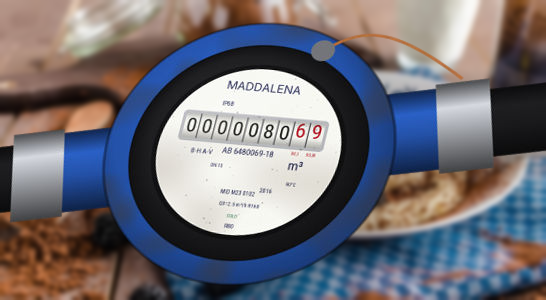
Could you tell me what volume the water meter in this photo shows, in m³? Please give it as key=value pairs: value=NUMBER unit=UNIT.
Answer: value=80.69 unit=m³
